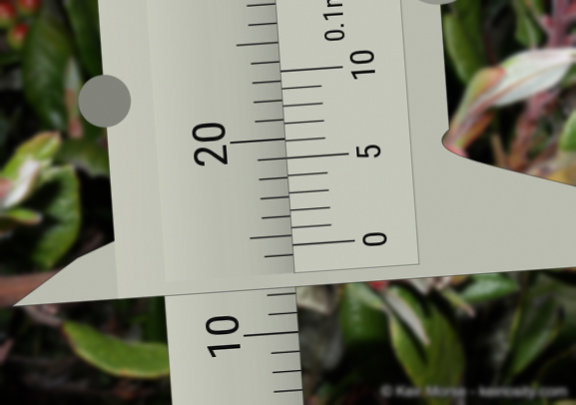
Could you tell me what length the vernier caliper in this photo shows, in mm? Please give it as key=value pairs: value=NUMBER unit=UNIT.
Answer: value=14.5 unit=mm
